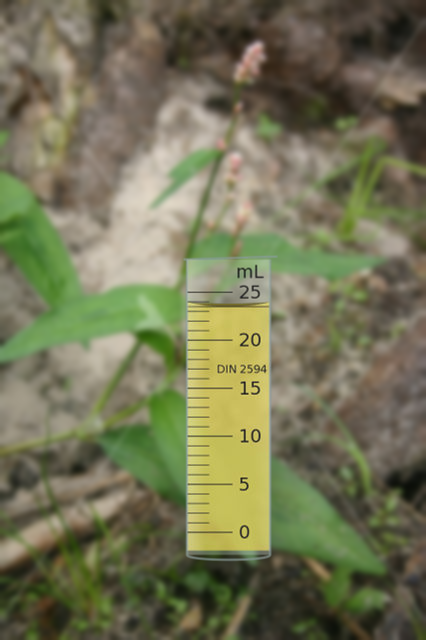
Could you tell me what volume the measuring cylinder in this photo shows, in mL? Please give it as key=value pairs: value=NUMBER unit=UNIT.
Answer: value=23.5 unit=mL
